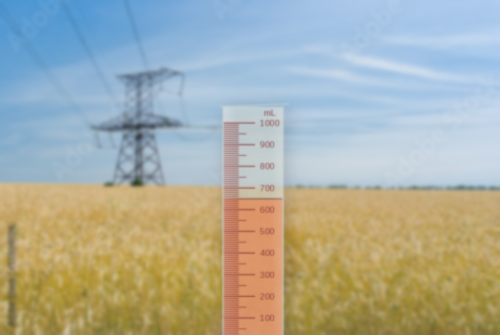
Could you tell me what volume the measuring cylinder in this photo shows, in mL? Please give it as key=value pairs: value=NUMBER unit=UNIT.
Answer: value=650 unit=mL
